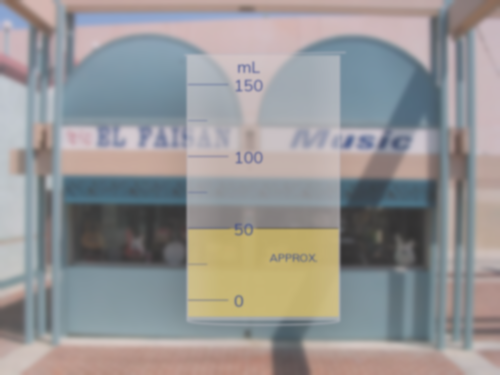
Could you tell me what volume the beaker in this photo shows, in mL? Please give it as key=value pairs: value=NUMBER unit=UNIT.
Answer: value=50 unit=mL
